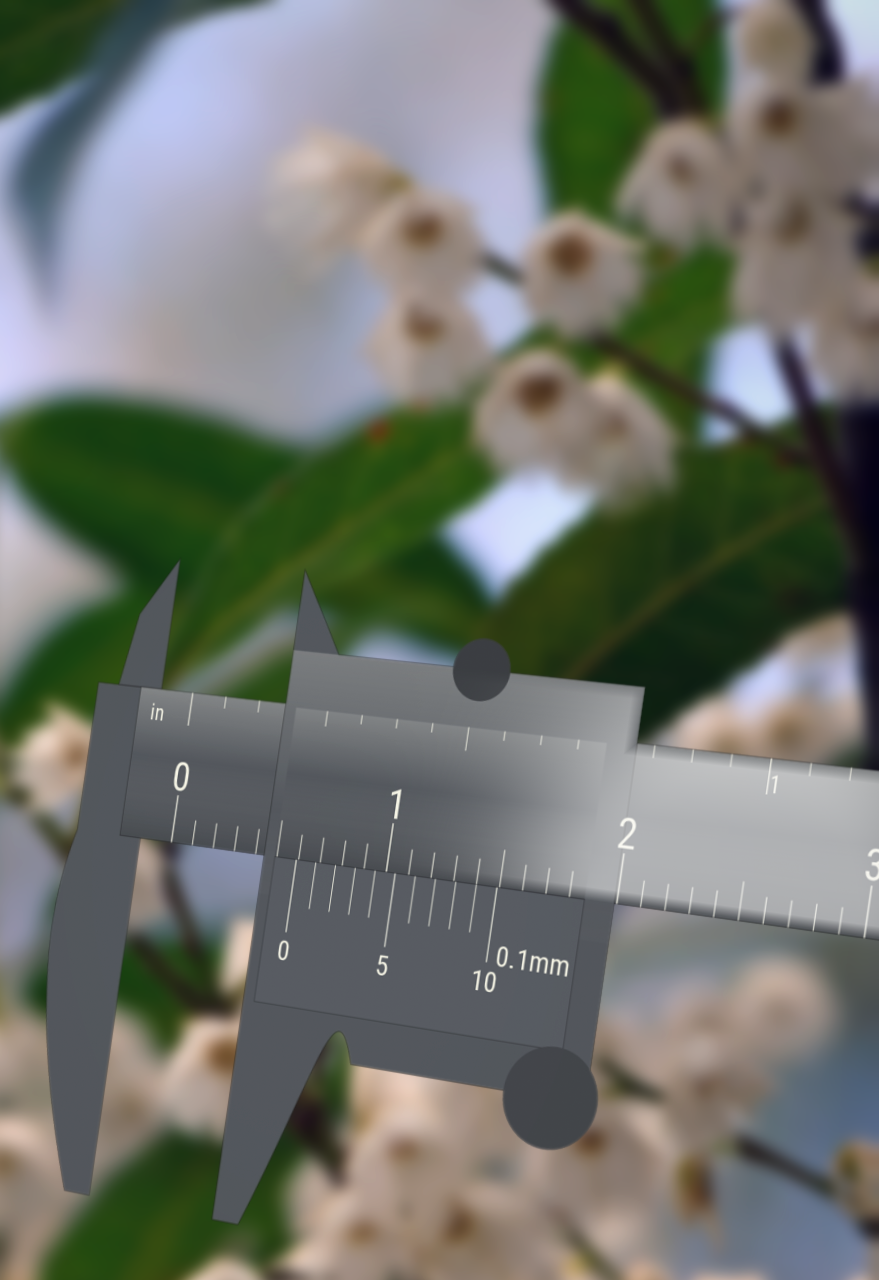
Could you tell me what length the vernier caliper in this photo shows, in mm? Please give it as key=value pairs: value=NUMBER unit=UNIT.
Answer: value=5.9 unit=mm
